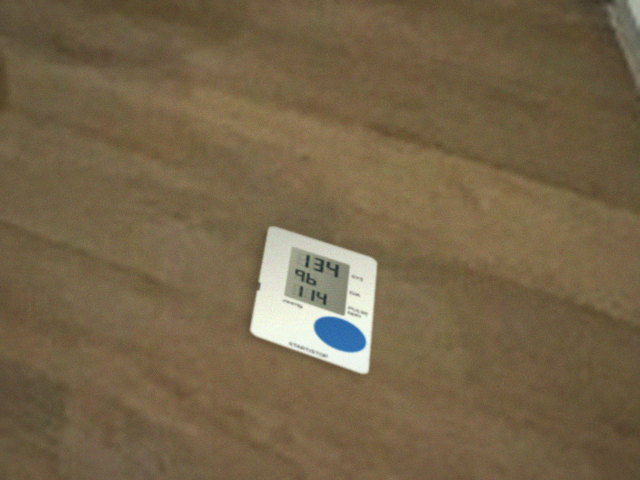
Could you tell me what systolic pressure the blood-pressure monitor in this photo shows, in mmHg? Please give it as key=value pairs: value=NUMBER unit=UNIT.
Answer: value=134 unit=mmHg
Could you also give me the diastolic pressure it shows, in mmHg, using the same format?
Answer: value=96 unit=mmHg
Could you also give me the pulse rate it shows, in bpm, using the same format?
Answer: value=114 unit=bpm
